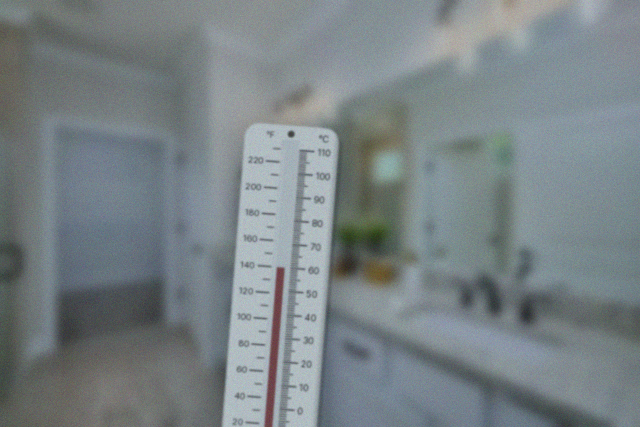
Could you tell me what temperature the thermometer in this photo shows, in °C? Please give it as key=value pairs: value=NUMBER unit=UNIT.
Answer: value=60 unit=°C
